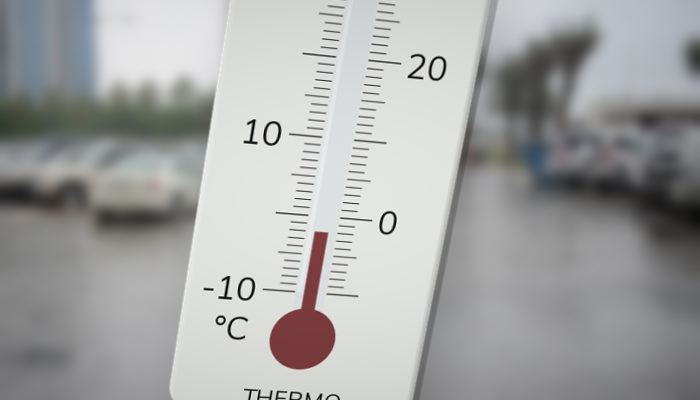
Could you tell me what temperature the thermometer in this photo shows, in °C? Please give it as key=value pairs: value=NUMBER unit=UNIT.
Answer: value=-2 unit=°C
